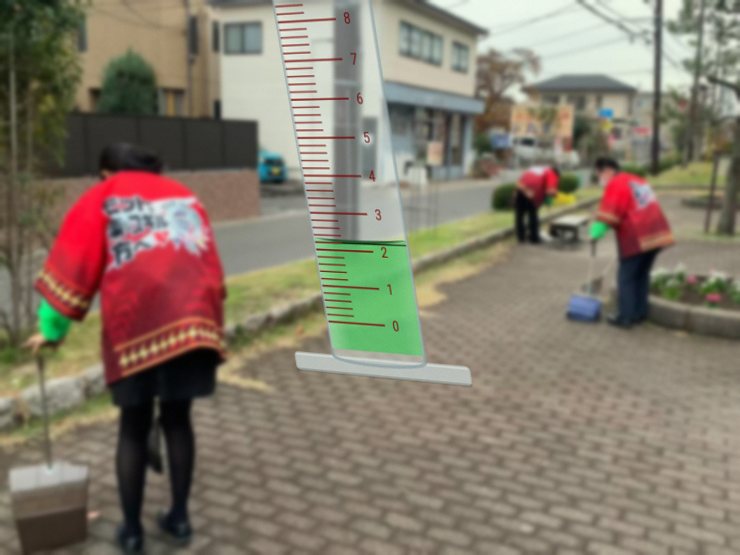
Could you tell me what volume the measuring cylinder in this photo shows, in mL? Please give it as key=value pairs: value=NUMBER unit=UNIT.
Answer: value=2.2 unit=mL
